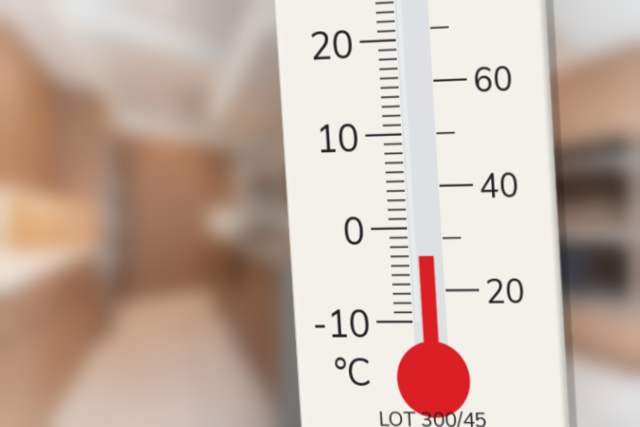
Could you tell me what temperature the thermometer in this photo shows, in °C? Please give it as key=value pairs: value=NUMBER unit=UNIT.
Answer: value=-3 unit=°C
